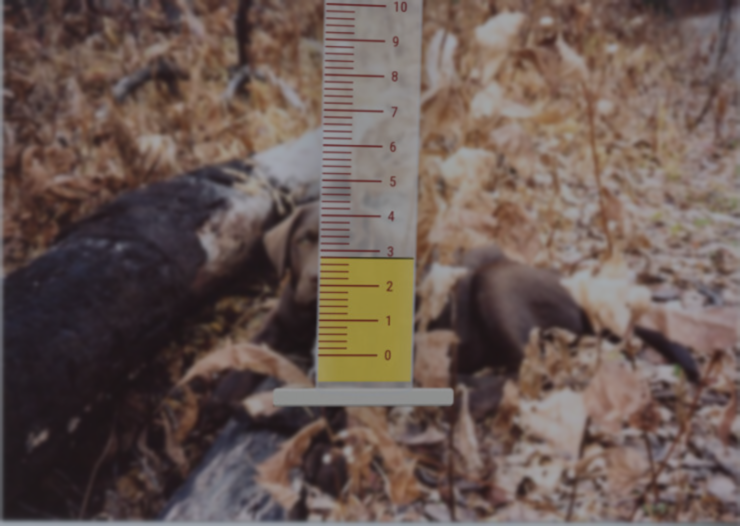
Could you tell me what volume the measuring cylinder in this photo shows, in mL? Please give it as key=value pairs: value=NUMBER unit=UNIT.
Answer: value=2.8 unit=mL
